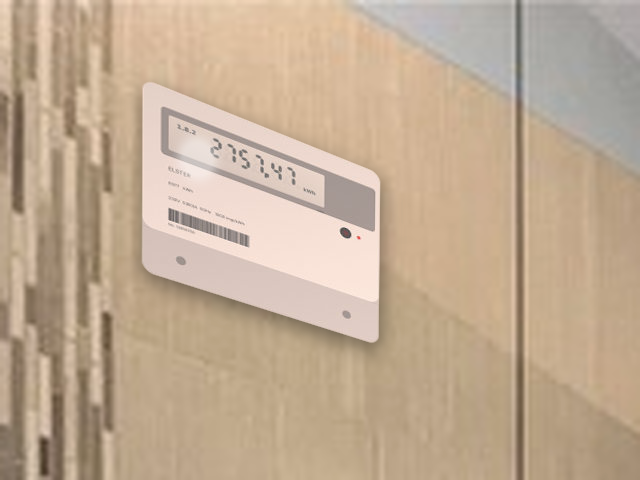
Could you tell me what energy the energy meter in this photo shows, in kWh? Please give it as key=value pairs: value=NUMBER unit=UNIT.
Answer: value=2757.47 unit=kWh
